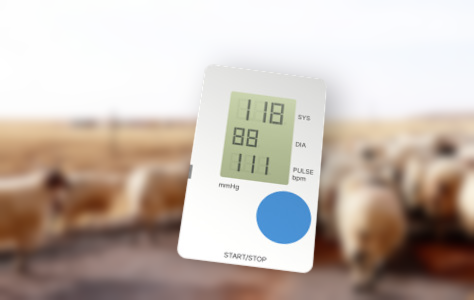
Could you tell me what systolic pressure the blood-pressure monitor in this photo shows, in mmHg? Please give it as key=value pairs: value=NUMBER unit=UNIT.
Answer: value=118 unit=mmHg
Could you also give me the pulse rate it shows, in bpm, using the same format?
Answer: value=111 unit=bpm
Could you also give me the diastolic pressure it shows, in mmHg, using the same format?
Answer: value=88 unit=mmHg
